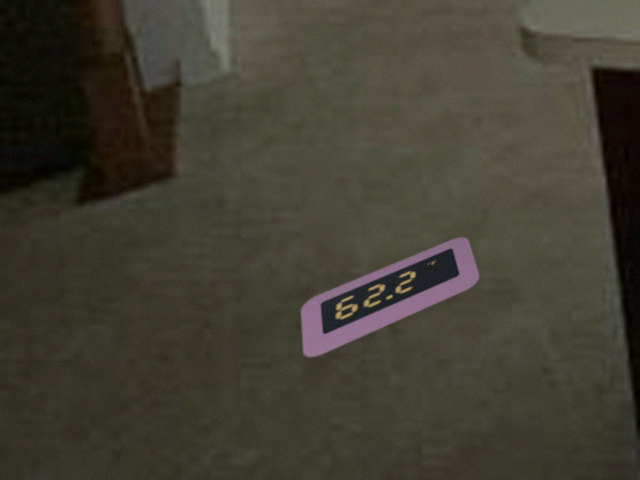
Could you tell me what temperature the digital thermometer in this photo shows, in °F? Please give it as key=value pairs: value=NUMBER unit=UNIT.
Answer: value=62.2 unit=°F
